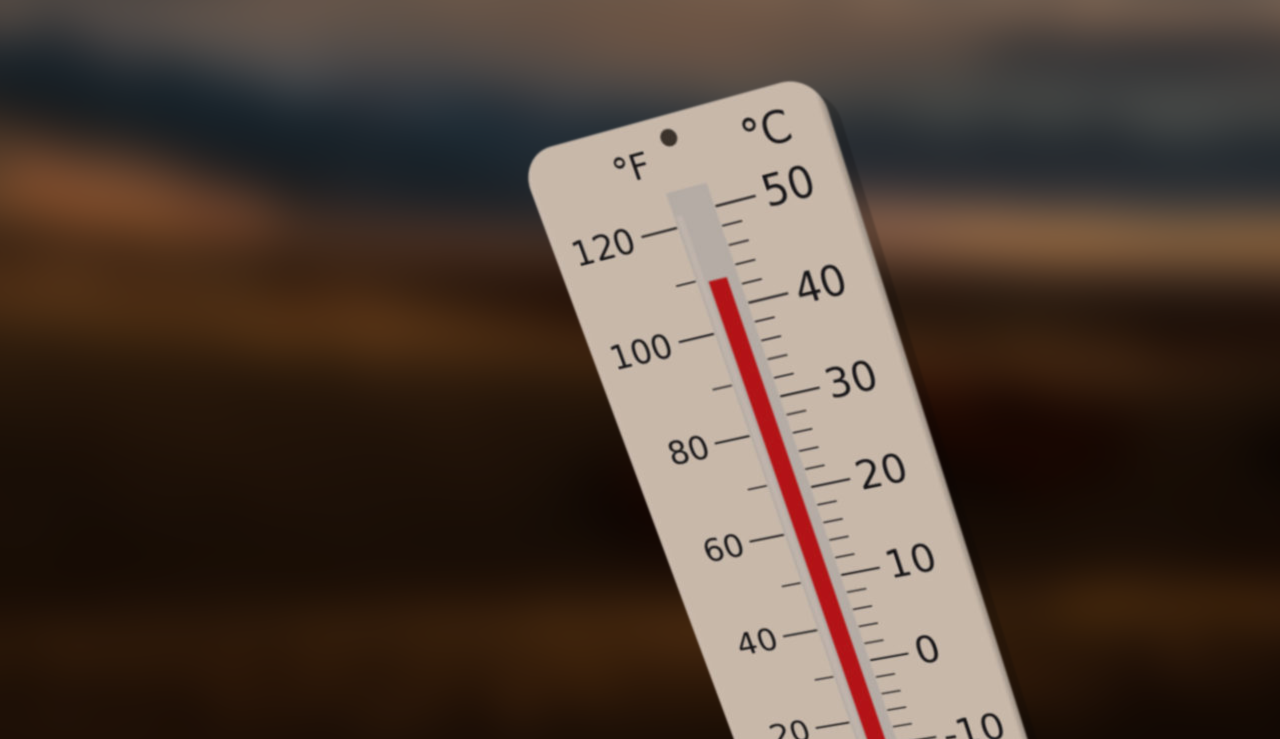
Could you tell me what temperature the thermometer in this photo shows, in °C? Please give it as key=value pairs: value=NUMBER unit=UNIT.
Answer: value=43 unit=°C
